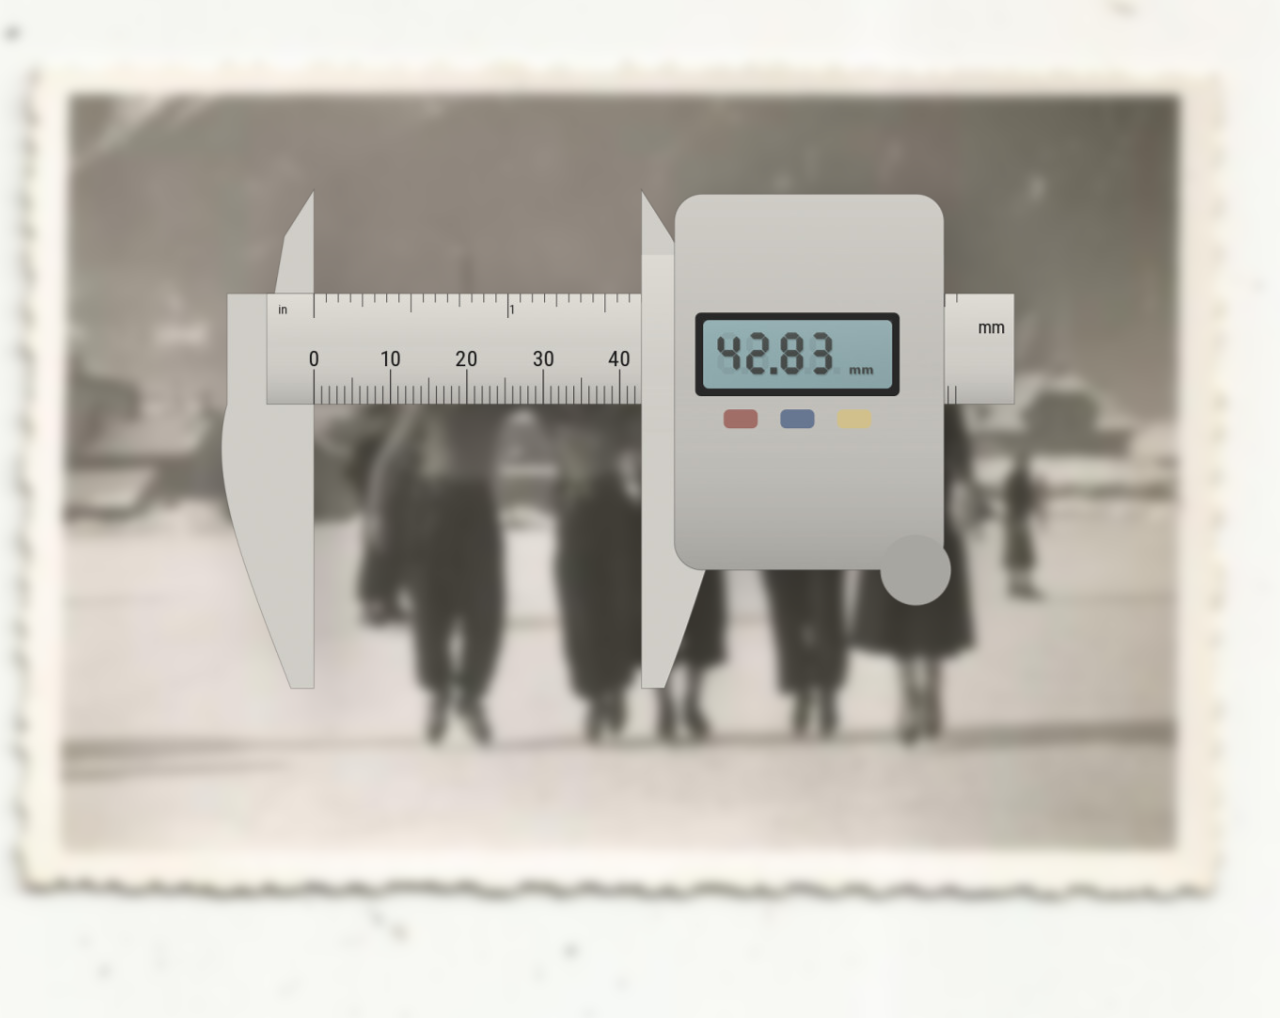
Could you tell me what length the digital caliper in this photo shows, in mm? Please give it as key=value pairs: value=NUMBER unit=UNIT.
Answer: value=42.83 unit=mm
